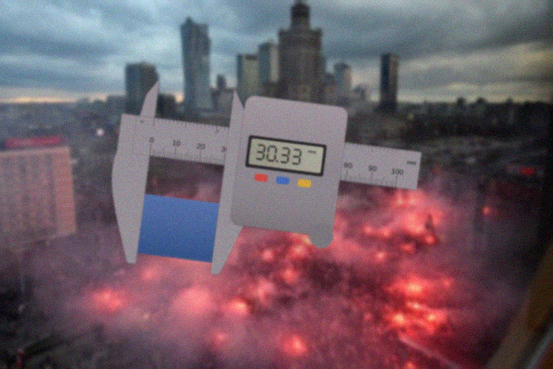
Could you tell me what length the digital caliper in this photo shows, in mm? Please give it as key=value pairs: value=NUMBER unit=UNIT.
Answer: value=30.33 unit=mm
